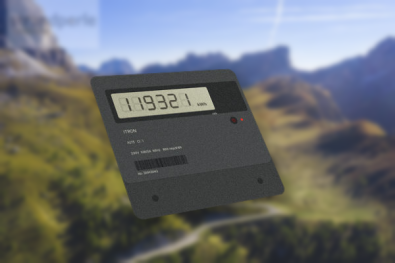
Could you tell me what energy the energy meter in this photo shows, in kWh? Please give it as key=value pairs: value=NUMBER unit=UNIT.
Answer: value=119321 unit=kWh
